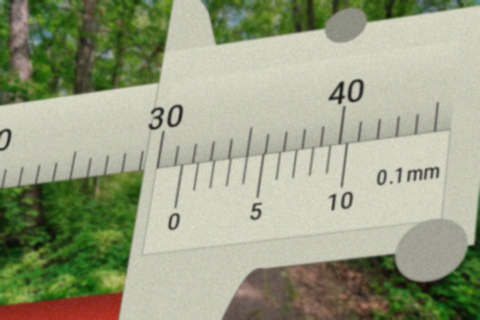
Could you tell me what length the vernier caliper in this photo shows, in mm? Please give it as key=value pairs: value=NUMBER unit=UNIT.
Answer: value=31.4 unit=mm
